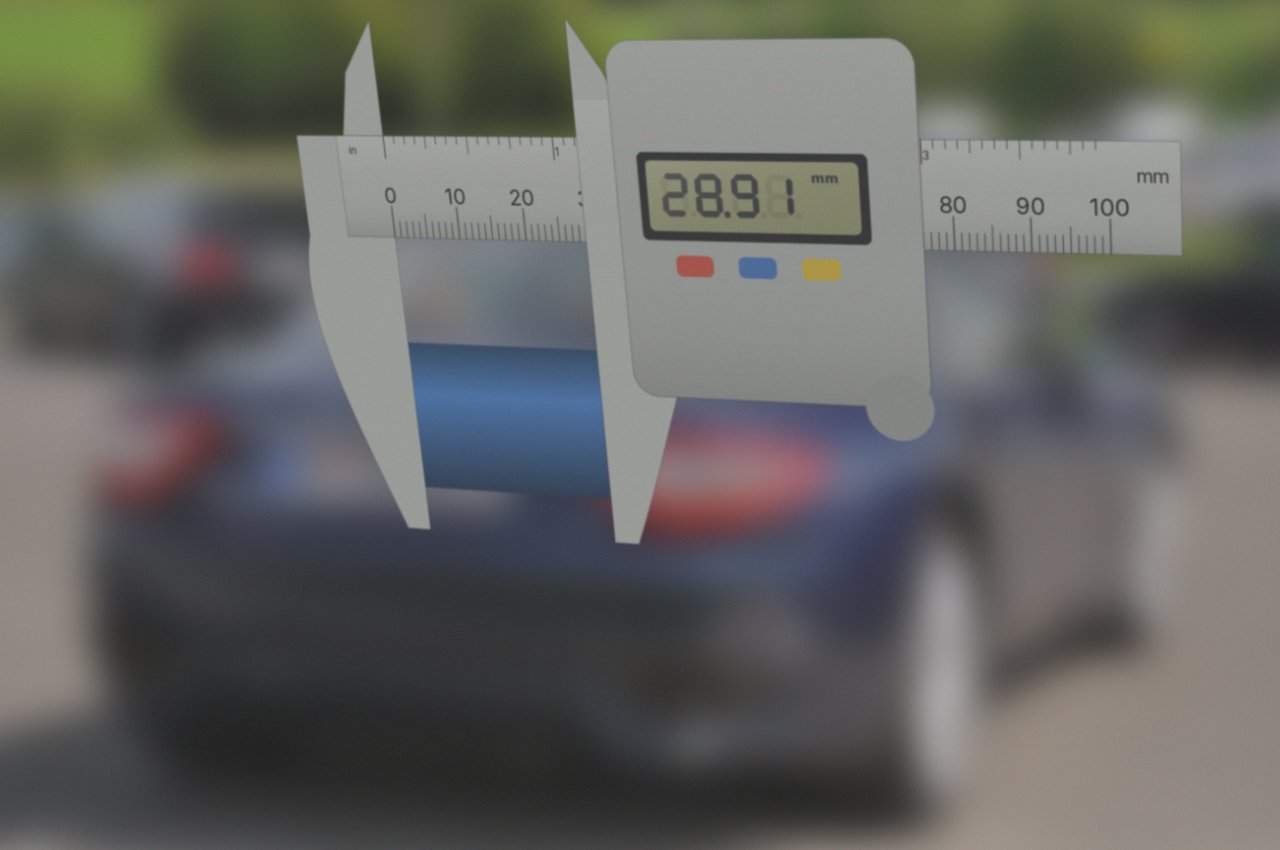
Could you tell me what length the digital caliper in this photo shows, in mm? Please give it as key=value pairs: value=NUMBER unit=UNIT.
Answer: value=28.91 unit=mm
